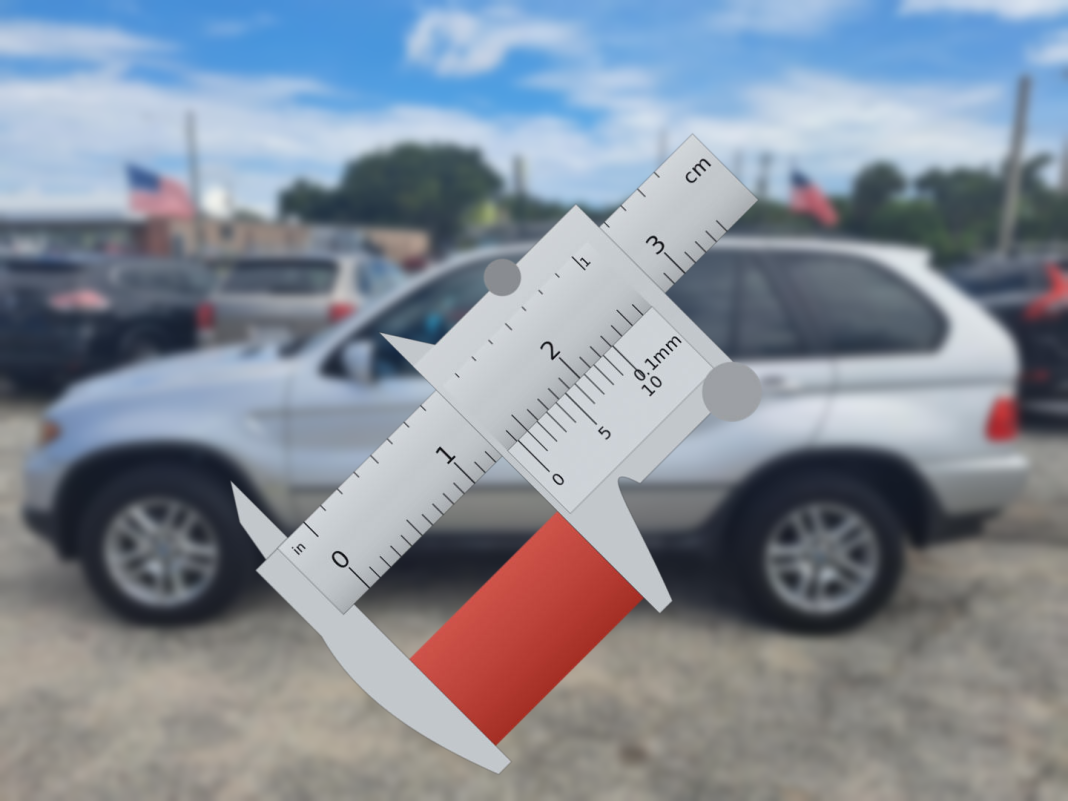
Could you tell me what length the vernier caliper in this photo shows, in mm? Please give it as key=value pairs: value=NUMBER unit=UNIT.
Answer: value=14.1 unit=mm
